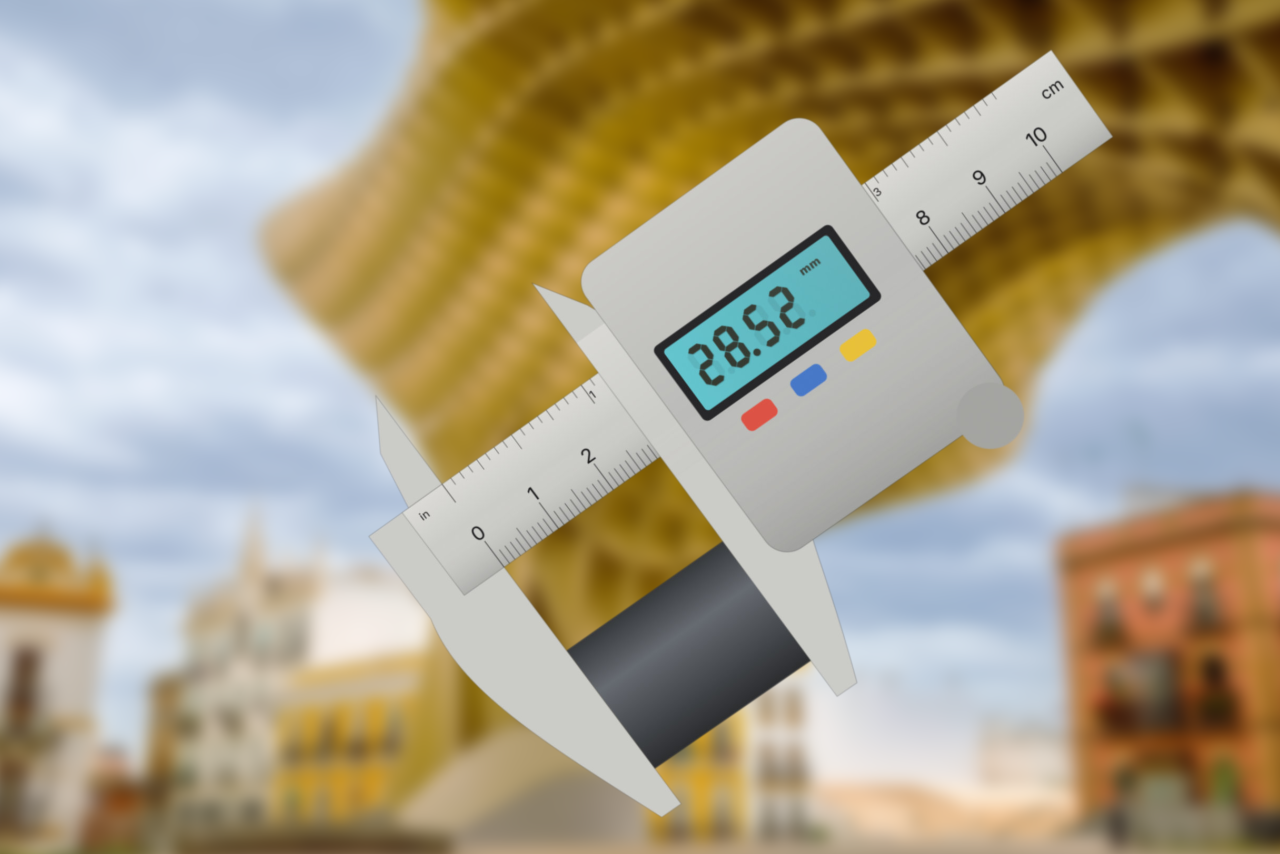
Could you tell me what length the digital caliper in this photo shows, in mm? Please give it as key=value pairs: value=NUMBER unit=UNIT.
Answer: value=28.52 unit=mm
